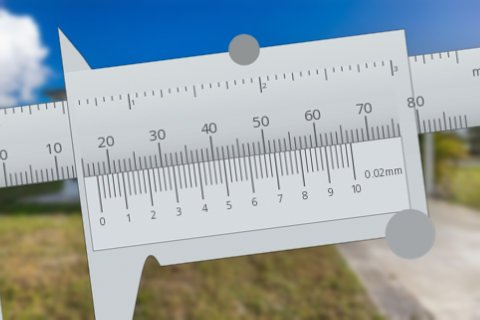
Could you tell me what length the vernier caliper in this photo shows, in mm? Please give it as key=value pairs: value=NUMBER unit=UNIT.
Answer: value=17.5 unit=mm
